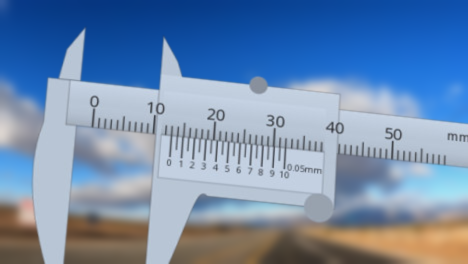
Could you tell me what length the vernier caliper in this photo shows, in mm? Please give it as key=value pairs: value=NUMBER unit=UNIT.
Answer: value=13.0 unit=mm
